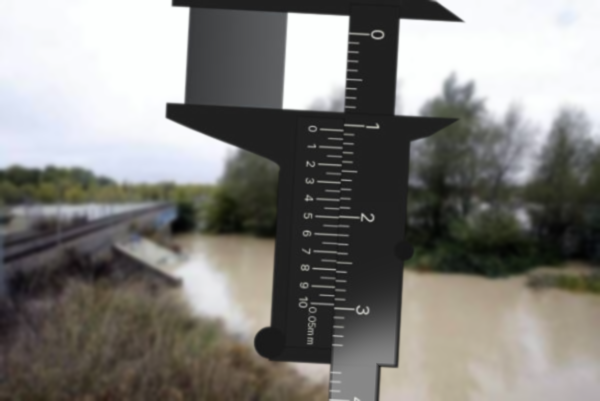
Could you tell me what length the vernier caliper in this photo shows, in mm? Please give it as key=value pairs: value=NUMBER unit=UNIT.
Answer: value=10.6 unit=mm
